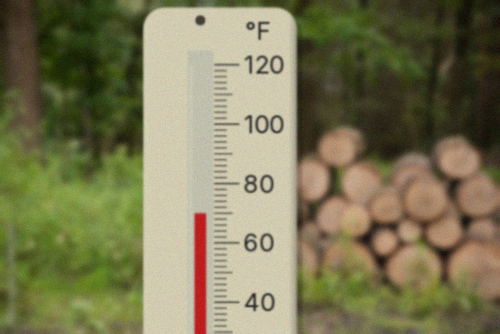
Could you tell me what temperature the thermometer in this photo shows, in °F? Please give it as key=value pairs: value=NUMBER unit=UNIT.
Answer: value=70 unit=°F
